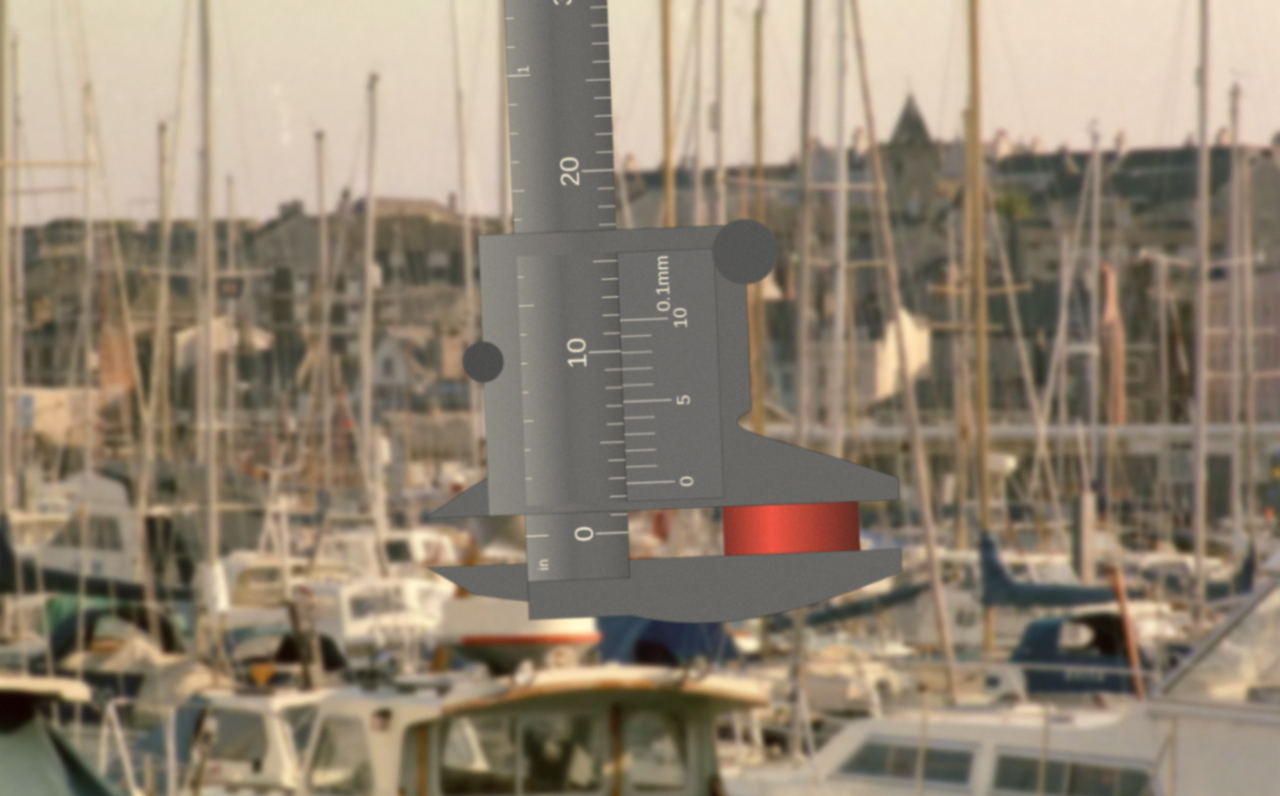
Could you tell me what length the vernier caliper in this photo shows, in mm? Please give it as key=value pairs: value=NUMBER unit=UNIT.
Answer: value=2.7 unit=mm
